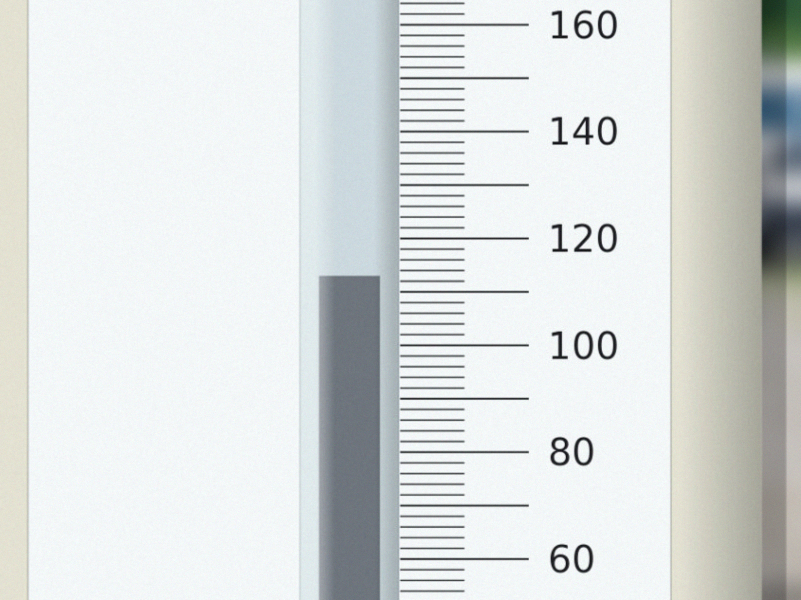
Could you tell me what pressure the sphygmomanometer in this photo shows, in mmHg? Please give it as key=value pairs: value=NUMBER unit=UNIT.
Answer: value=113 unit=mmHg
